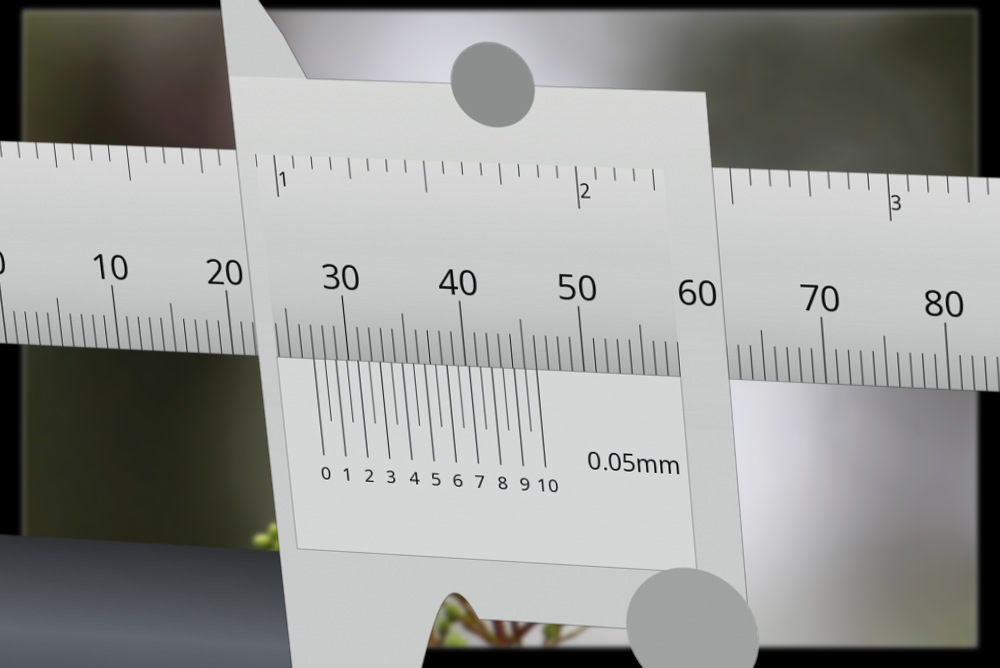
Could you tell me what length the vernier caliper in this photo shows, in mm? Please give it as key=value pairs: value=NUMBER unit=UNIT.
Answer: value=27.0 unit=mm
